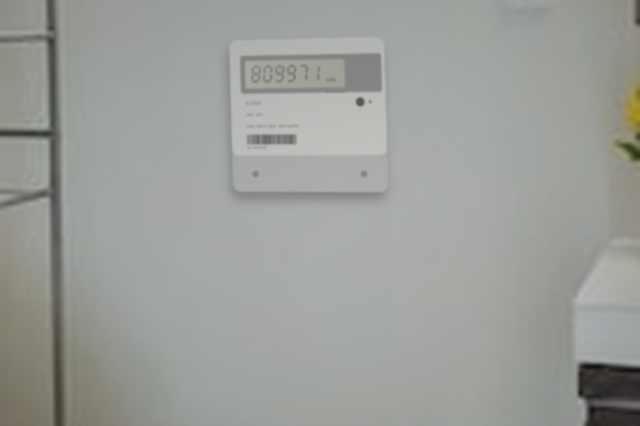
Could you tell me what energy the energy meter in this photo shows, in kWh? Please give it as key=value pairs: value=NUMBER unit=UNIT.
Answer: value=809971 unit=kWh
